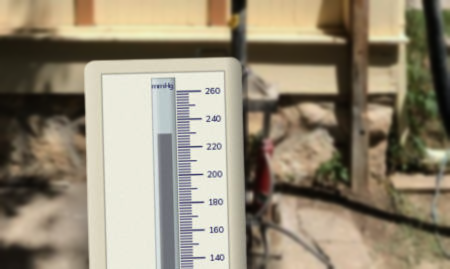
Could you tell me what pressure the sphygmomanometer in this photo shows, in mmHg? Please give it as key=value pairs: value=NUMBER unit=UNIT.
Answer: value=230 unit=mmHg
